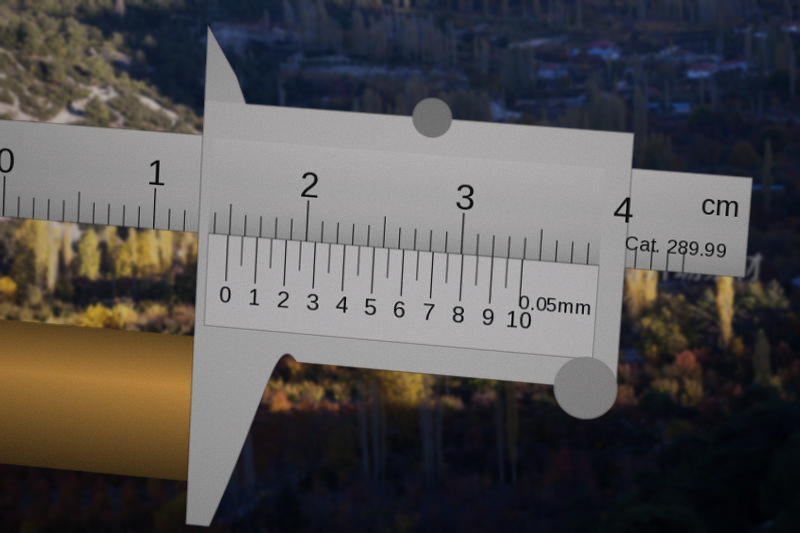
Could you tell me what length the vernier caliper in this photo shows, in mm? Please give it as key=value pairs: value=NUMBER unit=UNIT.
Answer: value=14.9 unit=mm
